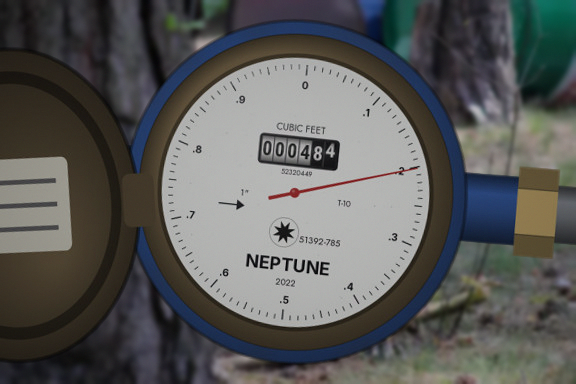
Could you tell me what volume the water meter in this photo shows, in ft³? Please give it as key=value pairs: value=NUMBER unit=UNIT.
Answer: value=484.20 unit=ft³
